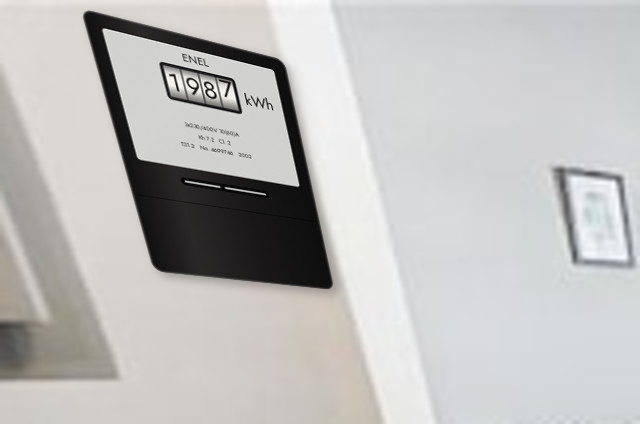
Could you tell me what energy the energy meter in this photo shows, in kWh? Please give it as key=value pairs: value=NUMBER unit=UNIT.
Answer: value=1987 unit=kWh
